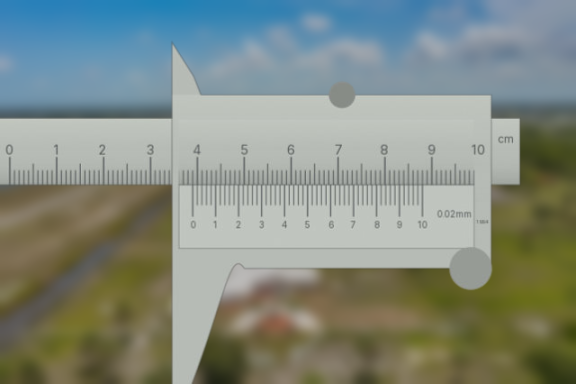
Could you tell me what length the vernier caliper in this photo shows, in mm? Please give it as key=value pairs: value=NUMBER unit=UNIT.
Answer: value=39.0 unit=mm
